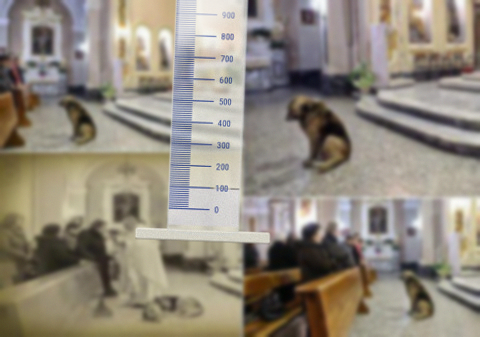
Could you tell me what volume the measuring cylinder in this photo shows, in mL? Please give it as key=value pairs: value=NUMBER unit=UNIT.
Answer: value=100 unit=mL
